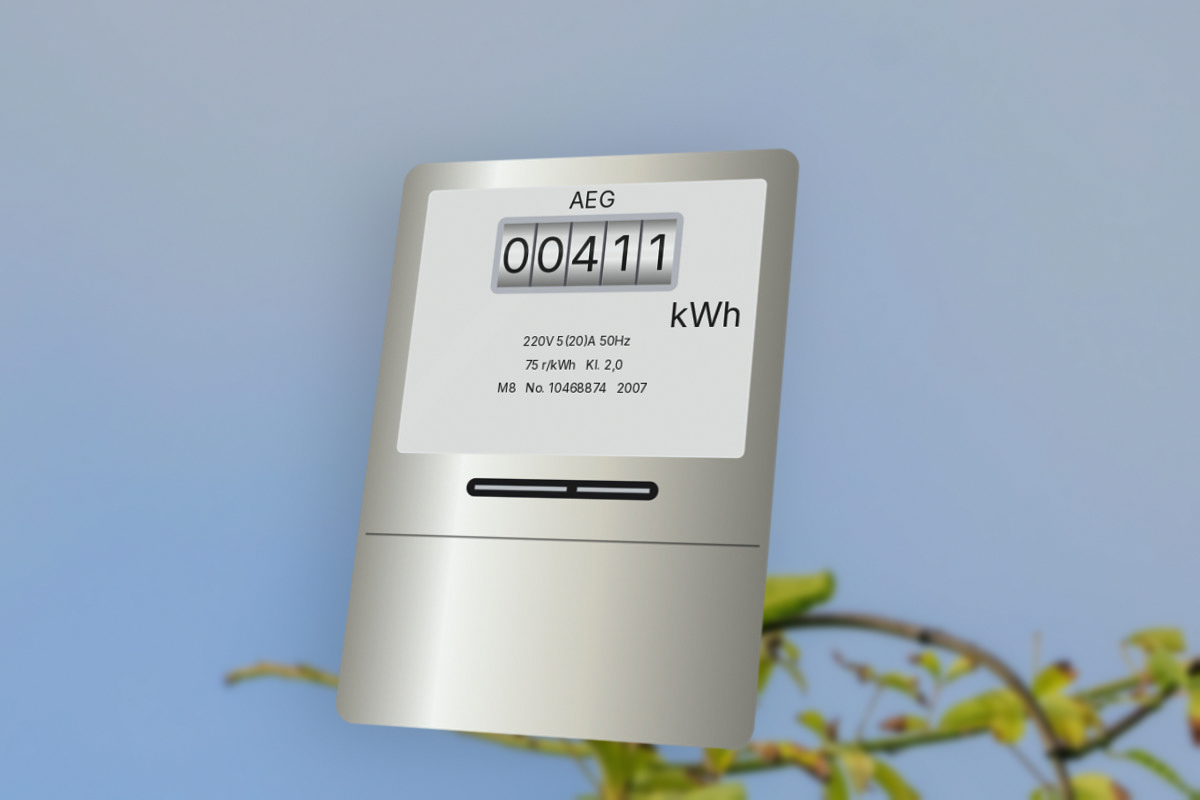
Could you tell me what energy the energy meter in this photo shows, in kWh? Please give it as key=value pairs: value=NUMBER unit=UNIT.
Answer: value=411 unit=kWh
